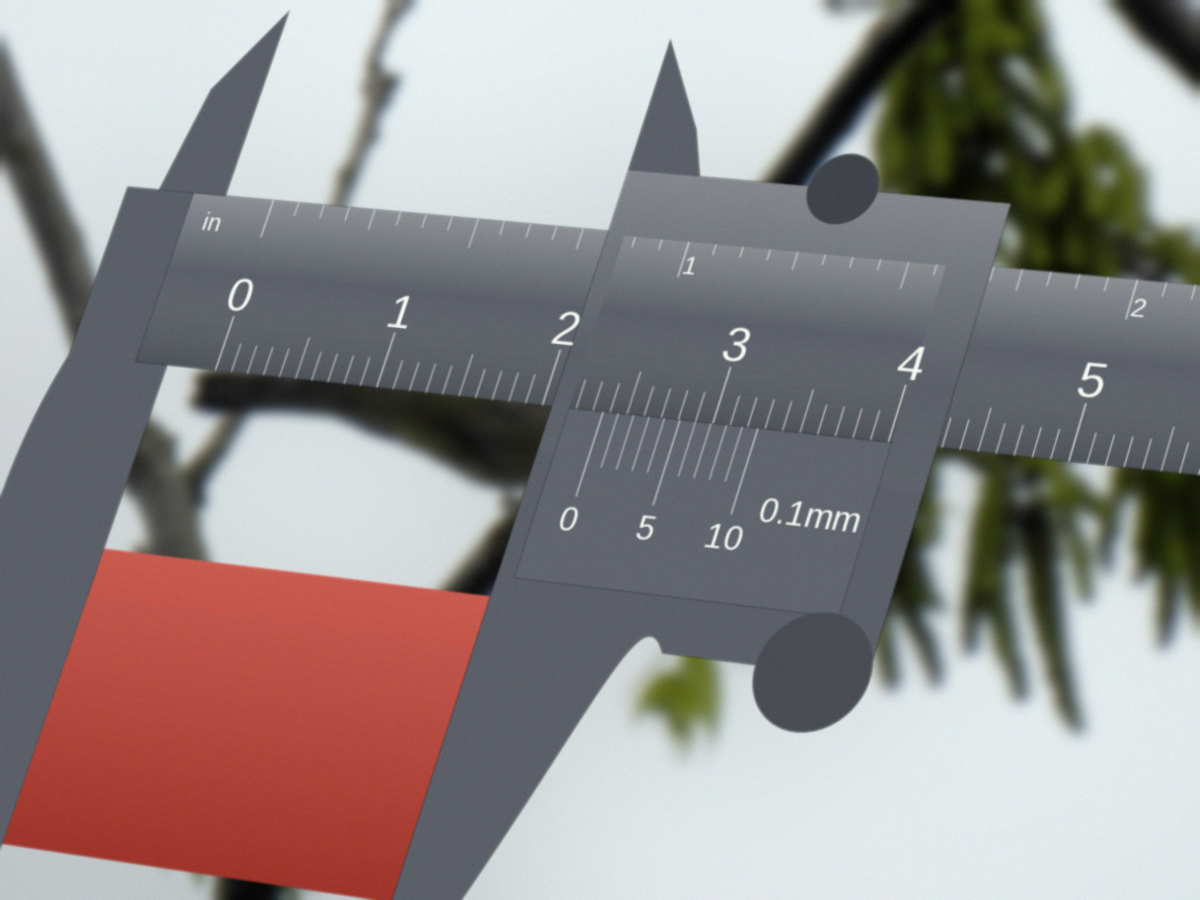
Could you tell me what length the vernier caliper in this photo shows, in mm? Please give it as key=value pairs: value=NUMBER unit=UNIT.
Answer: value=23.6 unit=mm
